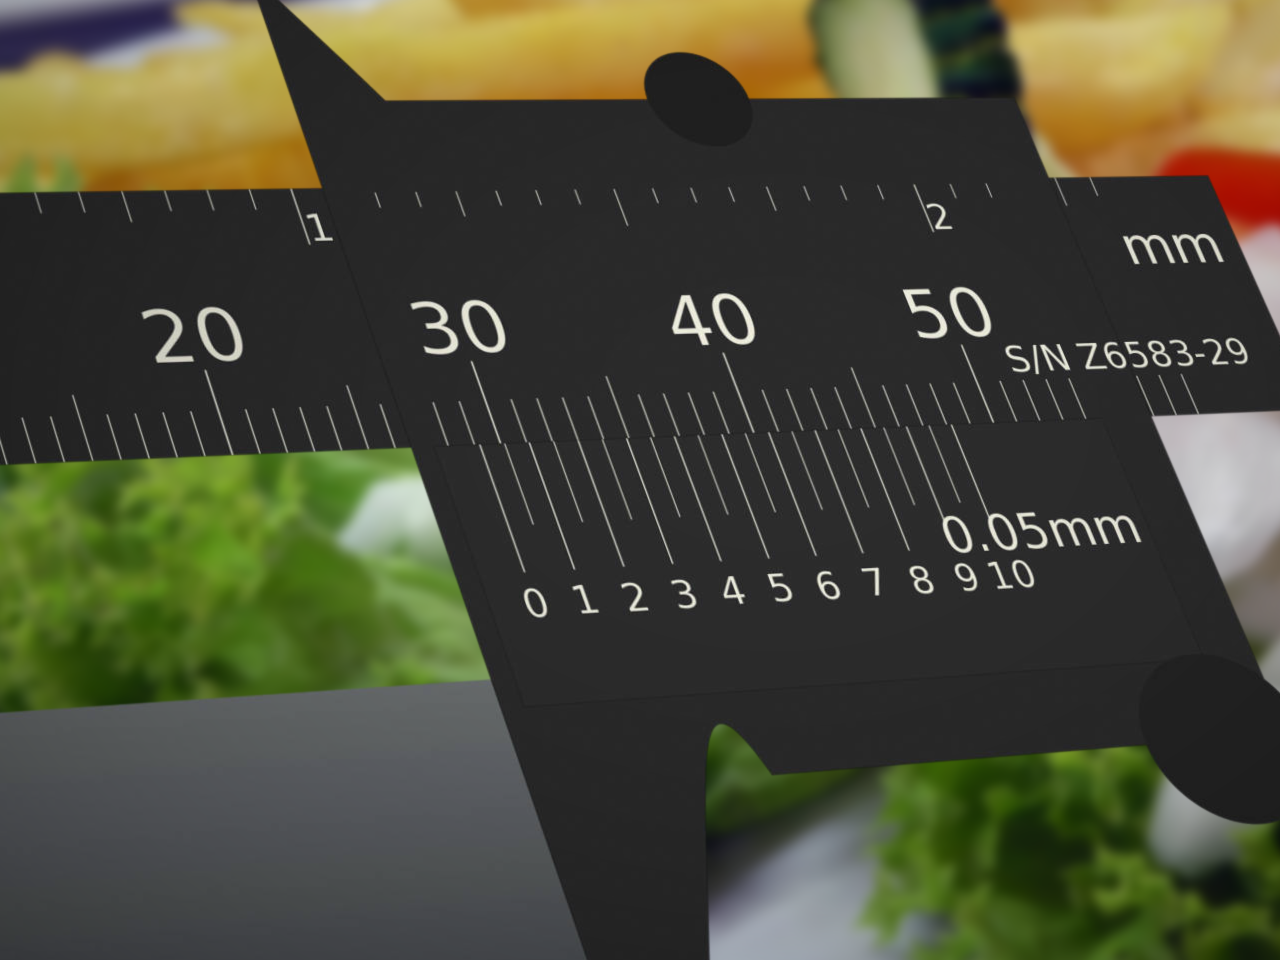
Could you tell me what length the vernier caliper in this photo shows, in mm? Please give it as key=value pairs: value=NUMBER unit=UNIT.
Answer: value=29.2 unit=mm
